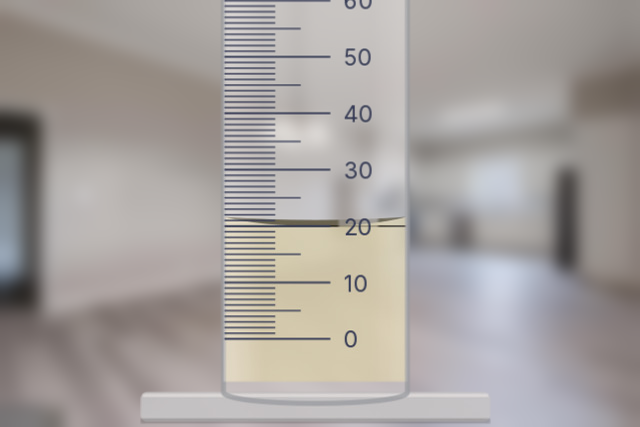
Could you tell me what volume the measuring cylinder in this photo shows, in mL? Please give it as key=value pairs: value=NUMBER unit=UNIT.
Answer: value=20 unit=mL
